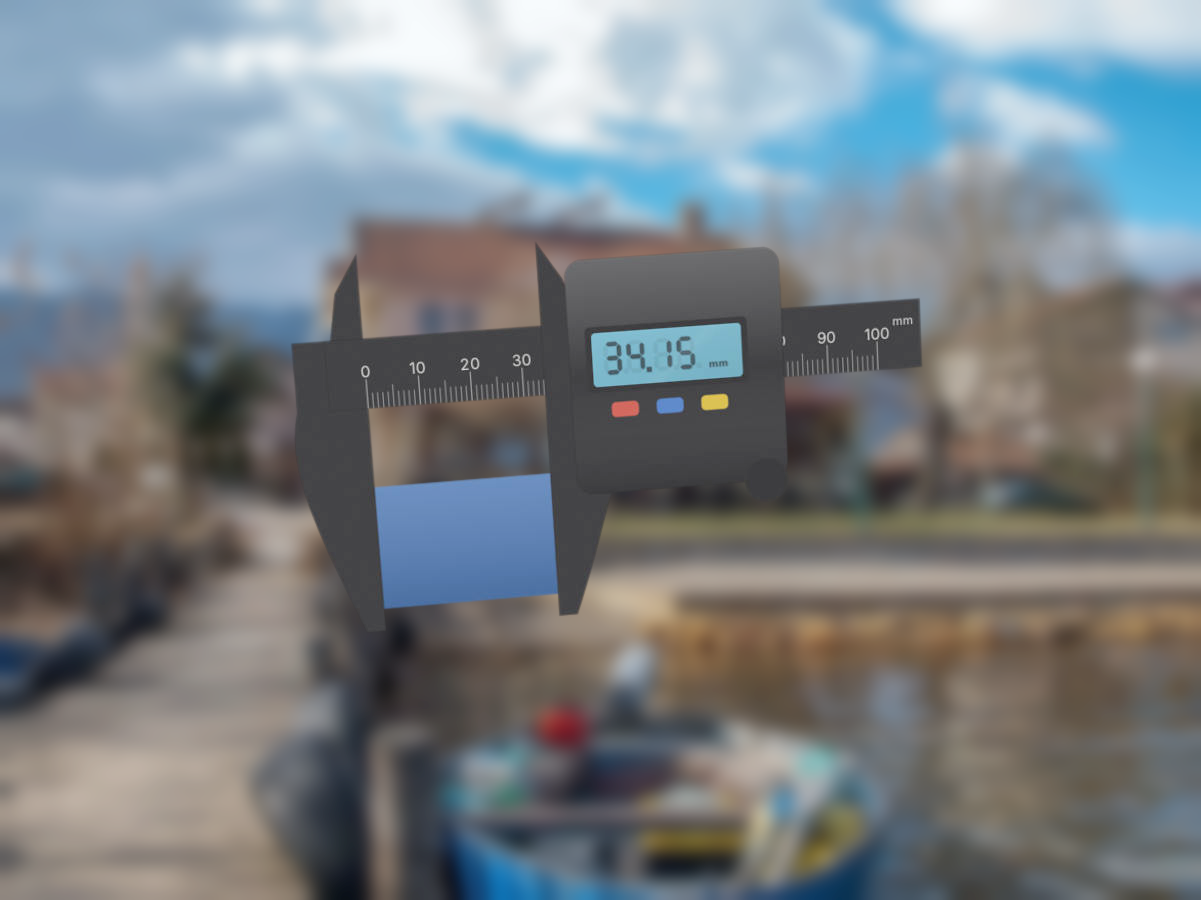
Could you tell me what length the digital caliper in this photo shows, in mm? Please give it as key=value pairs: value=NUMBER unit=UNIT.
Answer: value=34.15 unit=mm
